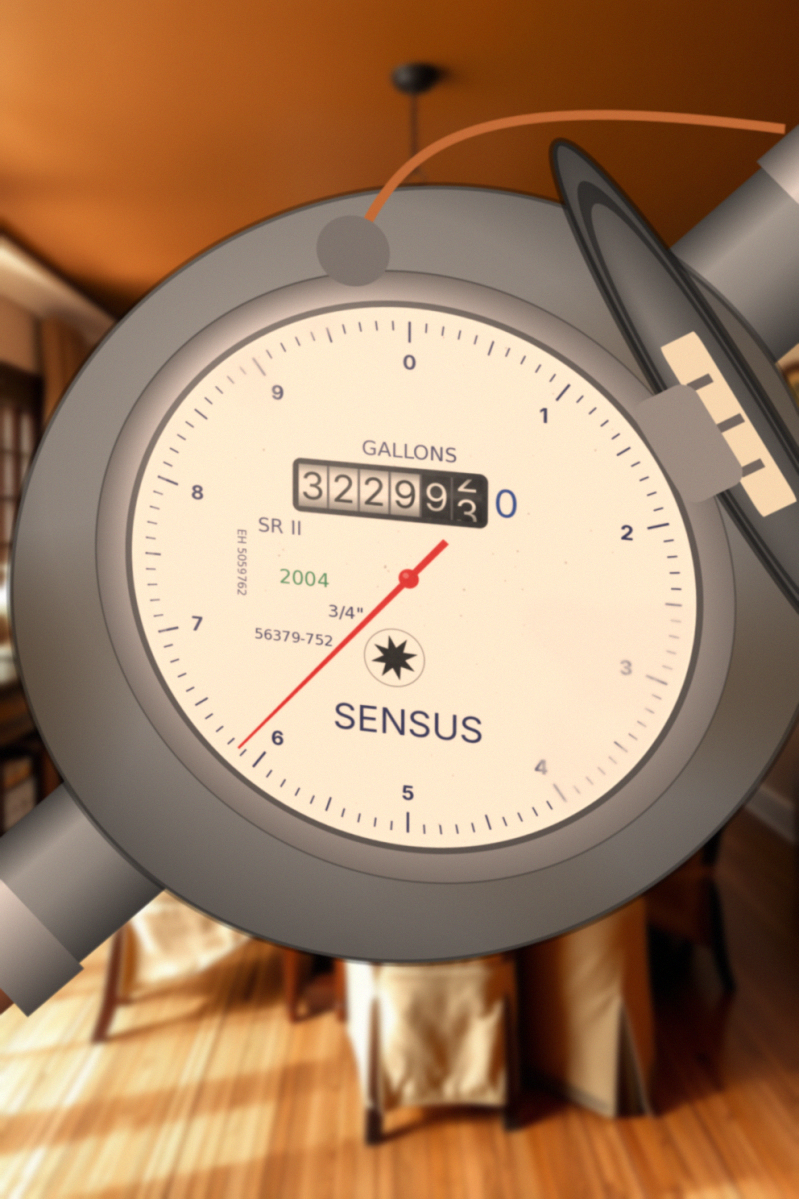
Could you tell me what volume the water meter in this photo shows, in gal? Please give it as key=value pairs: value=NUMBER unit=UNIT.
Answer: value=3229926.1 unit=gal
